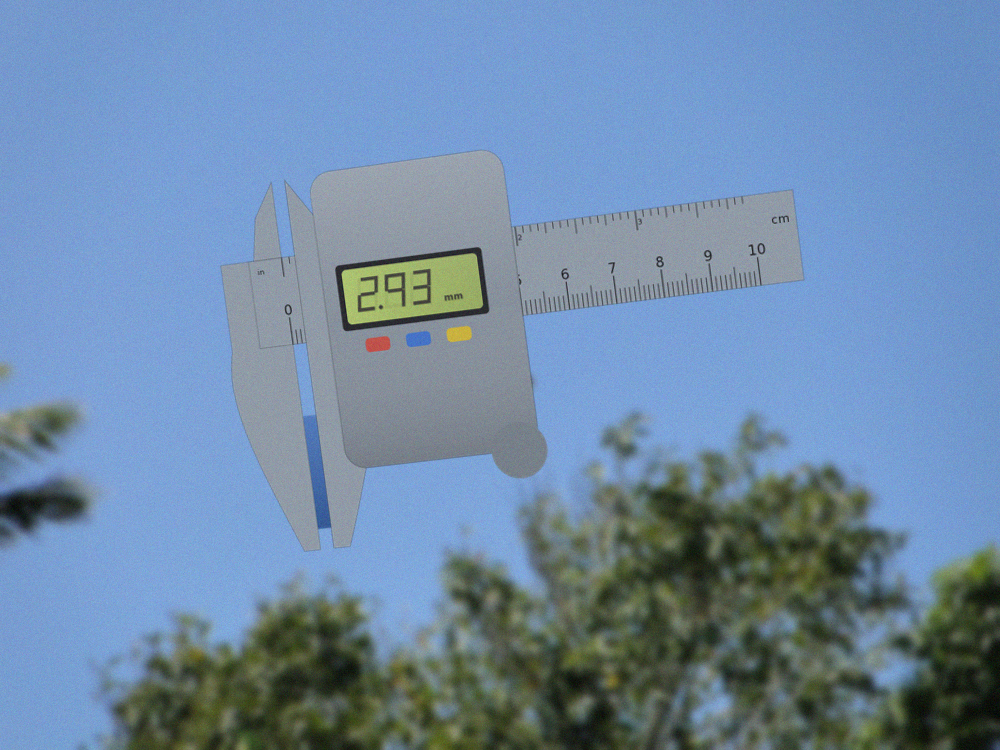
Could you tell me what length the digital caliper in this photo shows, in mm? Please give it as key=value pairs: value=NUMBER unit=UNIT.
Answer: value=2.93 unit=mm
